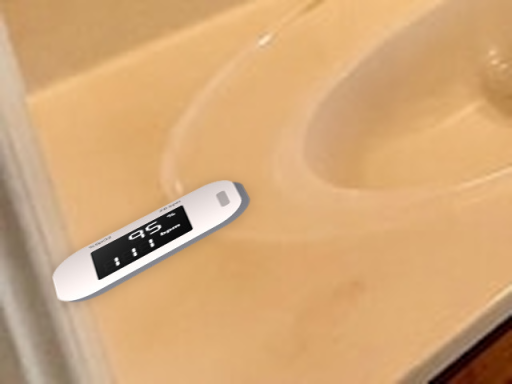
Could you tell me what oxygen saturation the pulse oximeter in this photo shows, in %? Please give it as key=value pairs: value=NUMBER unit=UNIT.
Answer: value=95 unit=%
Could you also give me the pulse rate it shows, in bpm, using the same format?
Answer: value=111 unit=bpm
